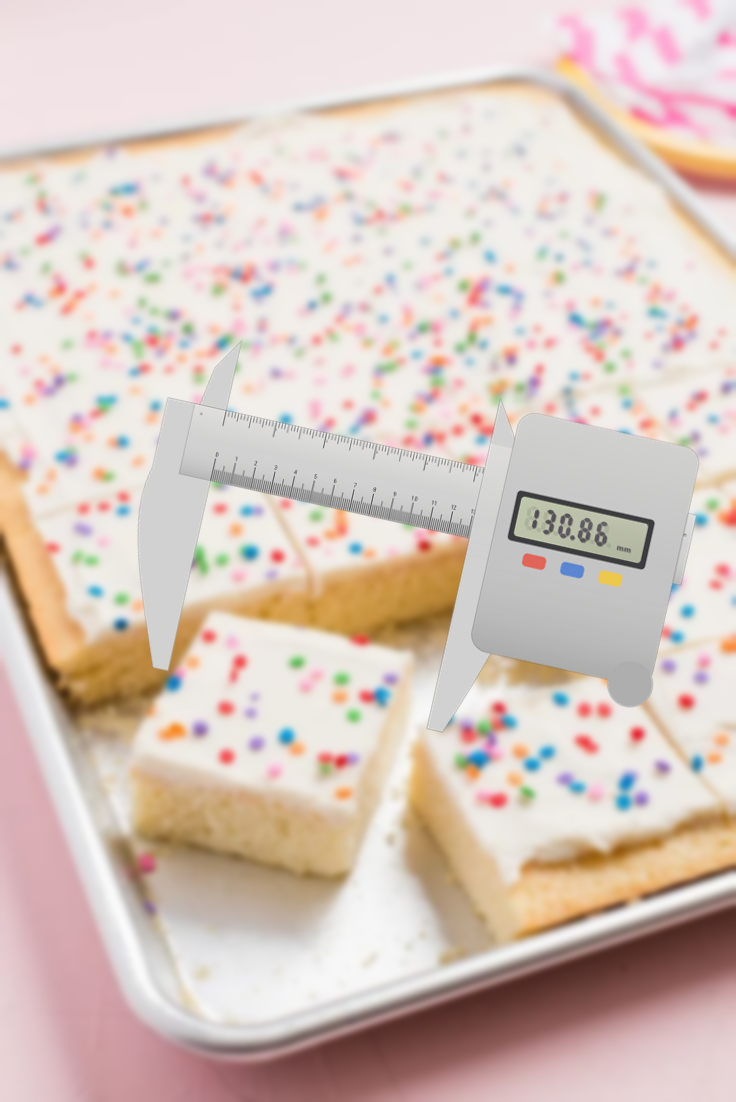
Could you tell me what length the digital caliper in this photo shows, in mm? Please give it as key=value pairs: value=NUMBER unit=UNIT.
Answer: value=130.86 unit=mm
